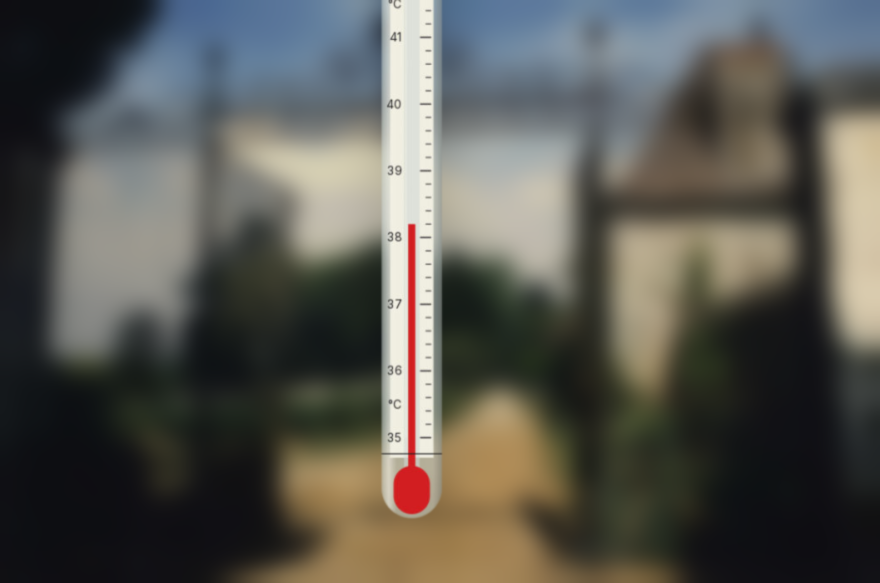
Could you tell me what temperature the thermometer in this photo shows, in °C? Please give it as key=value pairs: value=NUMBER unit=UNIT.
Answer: value=38.2 unit=°C
